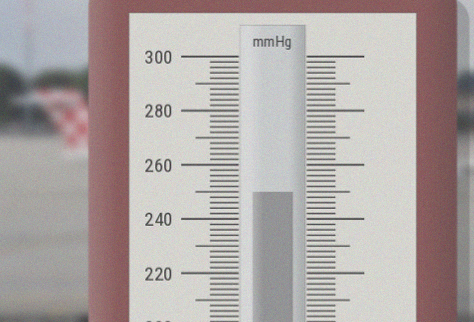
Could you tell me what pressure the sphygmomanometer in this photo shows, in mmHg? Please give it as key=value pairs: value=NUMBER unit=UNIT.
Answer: value=250 unit=mmHg
